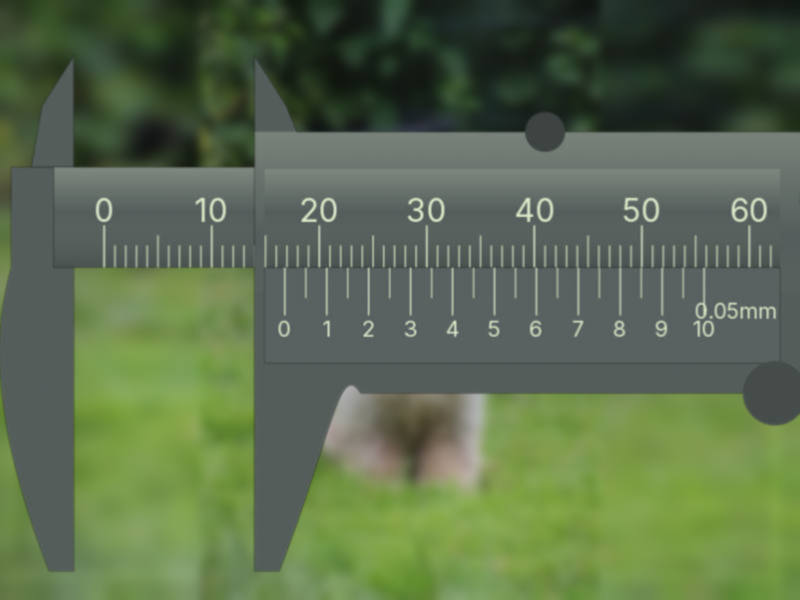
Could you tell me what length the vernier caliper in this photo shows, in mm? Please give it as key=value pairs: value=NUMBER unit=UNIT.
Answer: value=16.8 unit=mm
